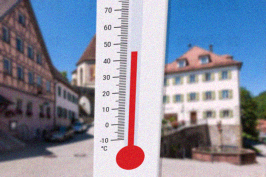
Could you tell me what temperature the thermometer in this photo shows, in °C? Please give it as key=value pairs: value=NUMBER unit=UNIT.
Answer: value=45 unit=°C
